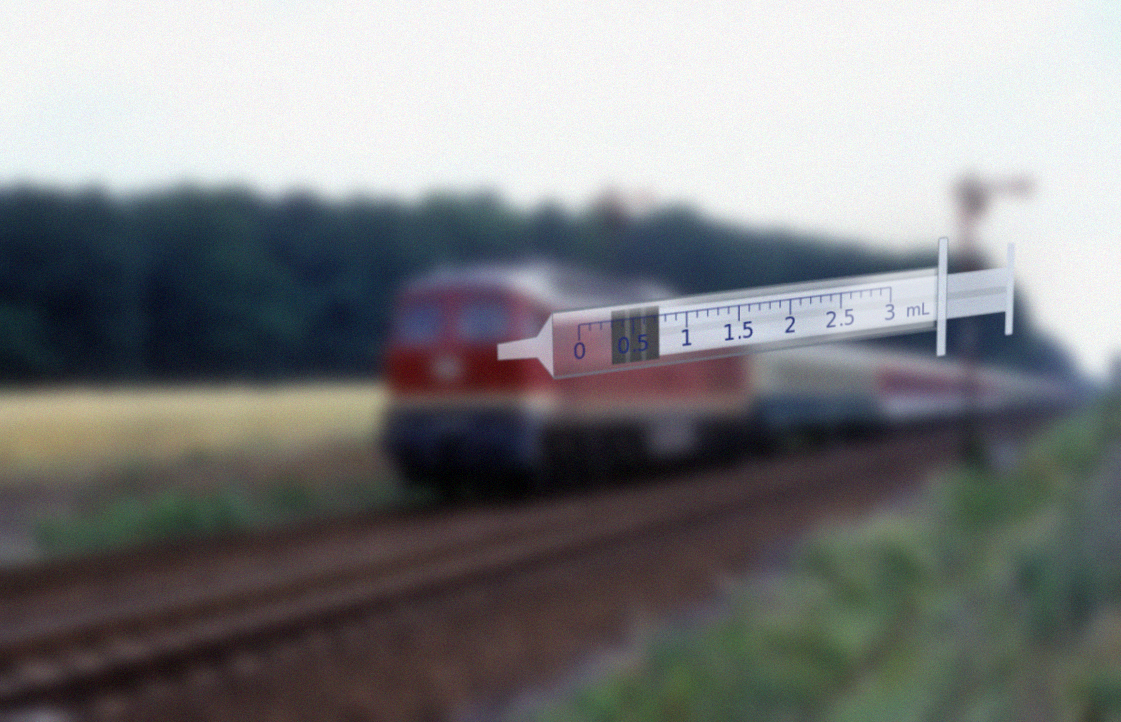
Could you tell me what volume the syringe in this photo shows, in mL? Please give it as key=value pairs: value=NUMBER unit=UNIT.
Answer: value=0.3 unit=mL
